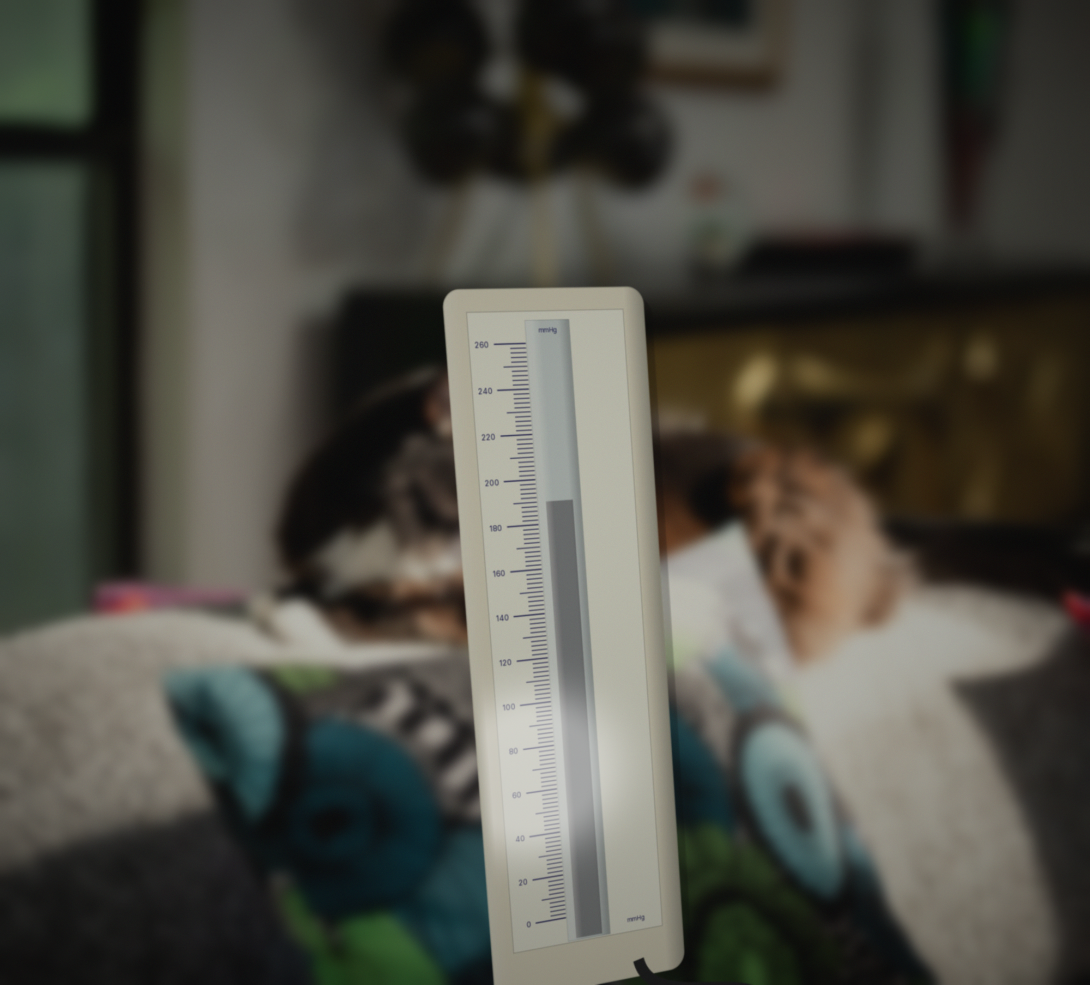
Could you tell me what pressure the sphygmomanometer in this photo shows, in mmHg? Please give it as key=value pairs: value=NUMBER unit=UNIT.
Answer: value=190 unit=mmHg
